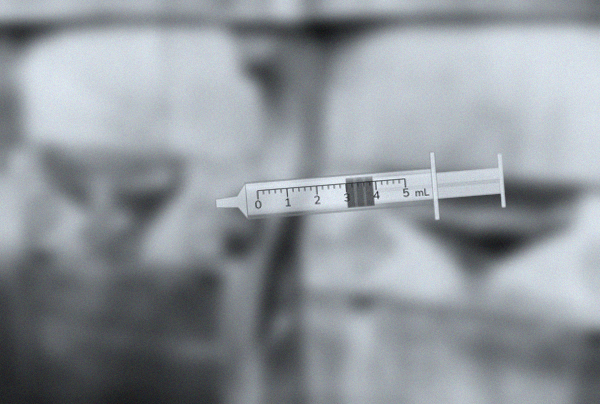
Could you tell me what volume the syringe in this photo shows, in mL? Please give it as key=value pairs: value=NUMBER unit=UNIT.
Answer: value=3 unit=mL
